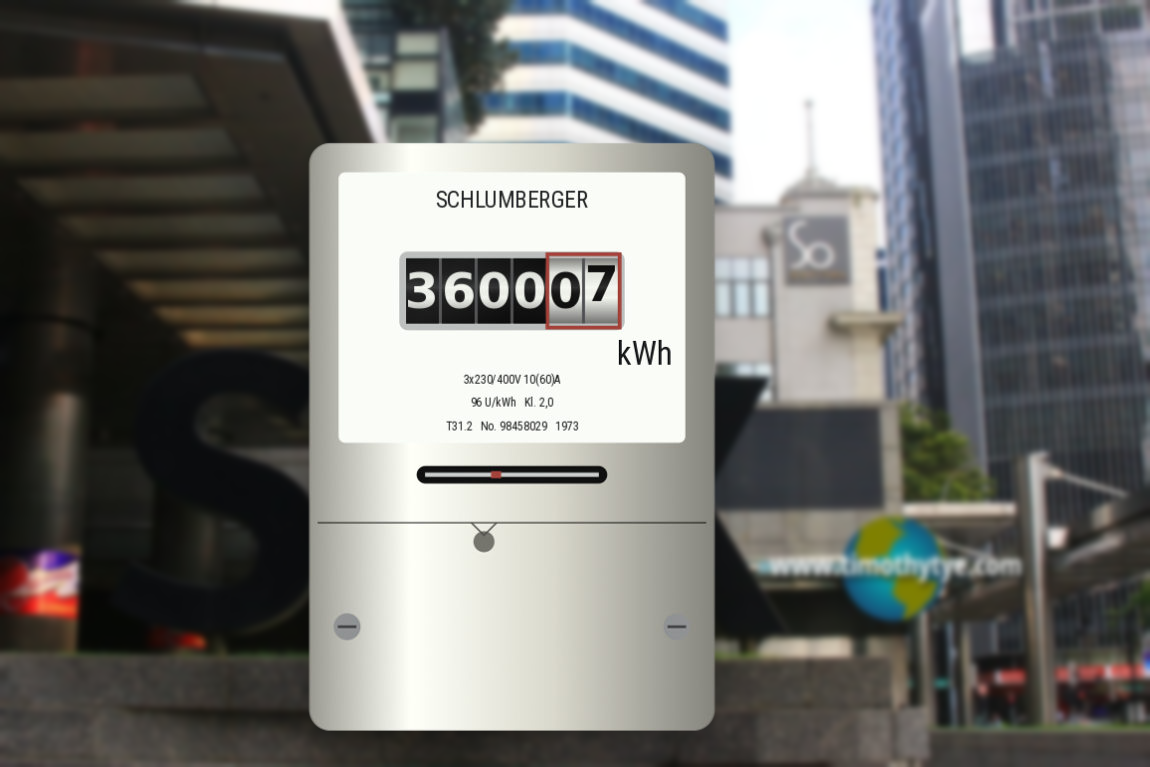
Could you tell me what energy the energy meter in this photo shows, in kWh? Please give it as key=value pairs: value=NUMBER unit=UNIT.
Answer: value=3600.07 unit=kWh
